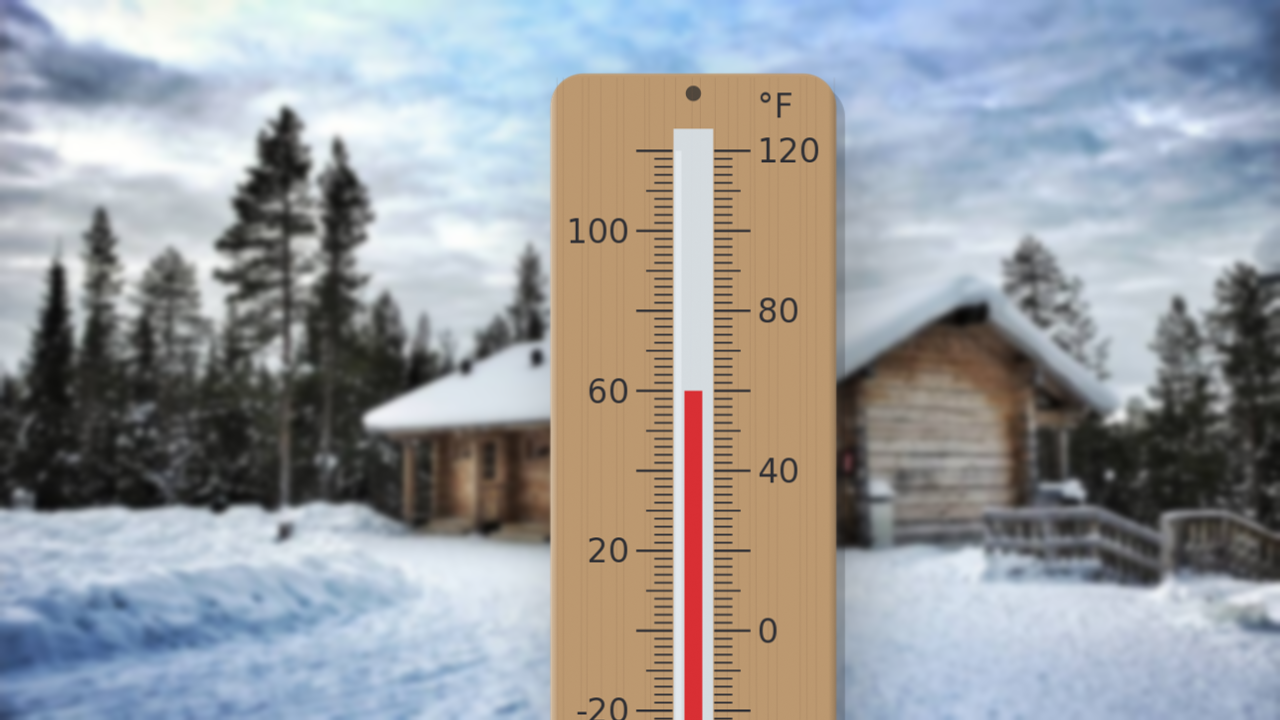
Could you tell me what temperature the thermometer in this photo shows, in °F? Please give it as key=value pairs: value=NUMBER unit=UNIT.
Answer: value=60 unit=°F
